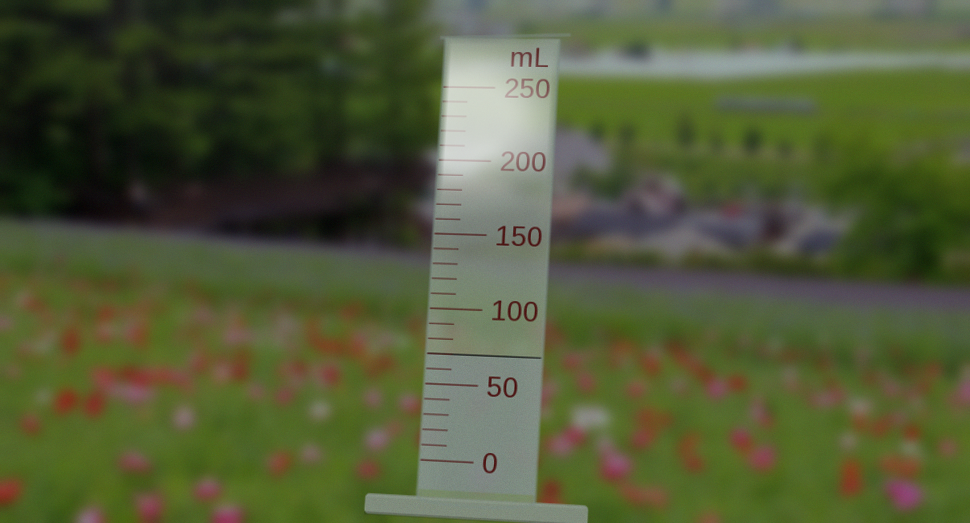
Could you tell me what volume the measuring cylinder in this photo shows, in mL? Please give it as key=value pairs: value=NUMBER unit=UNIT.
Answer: value=70 unit=mL
